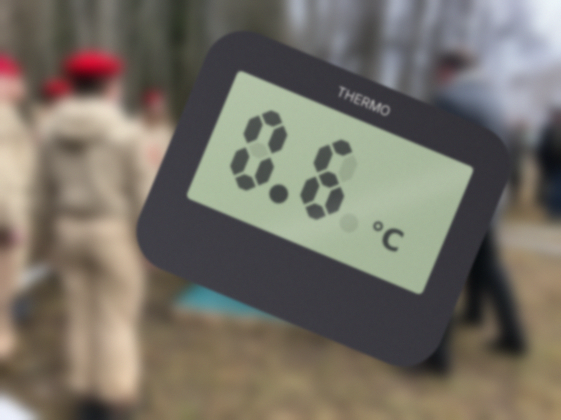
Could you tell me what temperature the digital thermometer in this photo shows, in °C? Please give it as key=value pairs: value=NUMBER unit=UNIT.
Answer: value=0.6 unit=°C
